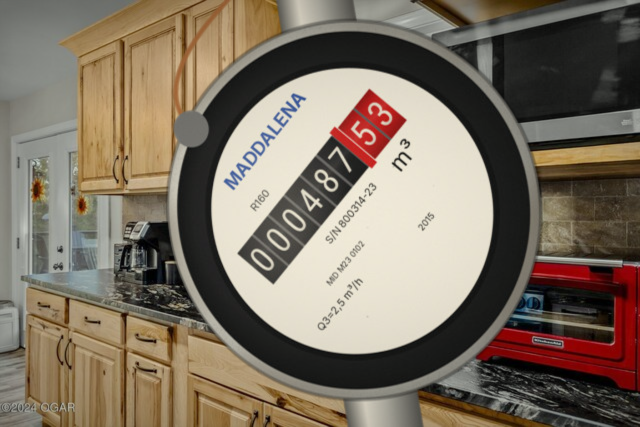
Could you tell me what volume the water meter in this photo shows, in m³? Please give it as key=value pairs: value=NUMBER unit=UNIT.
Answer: value=487.53 unit=m³
